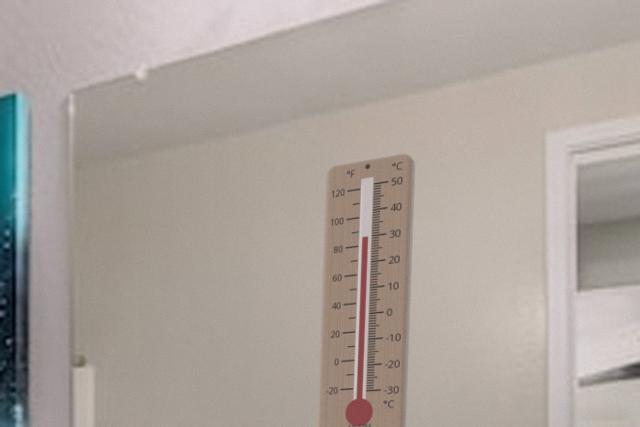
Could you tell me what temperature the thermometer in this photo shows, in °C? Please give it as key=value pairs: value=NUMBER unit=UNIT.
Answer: value=30 unit=°C
